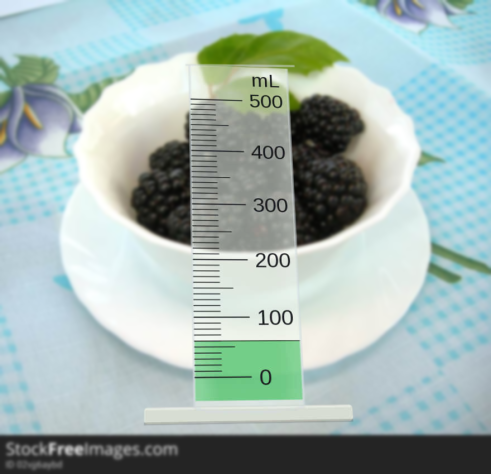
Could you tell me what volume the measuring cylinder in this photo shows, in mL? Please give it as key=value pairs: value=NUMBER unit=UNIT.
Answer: value=60 unit=mL
